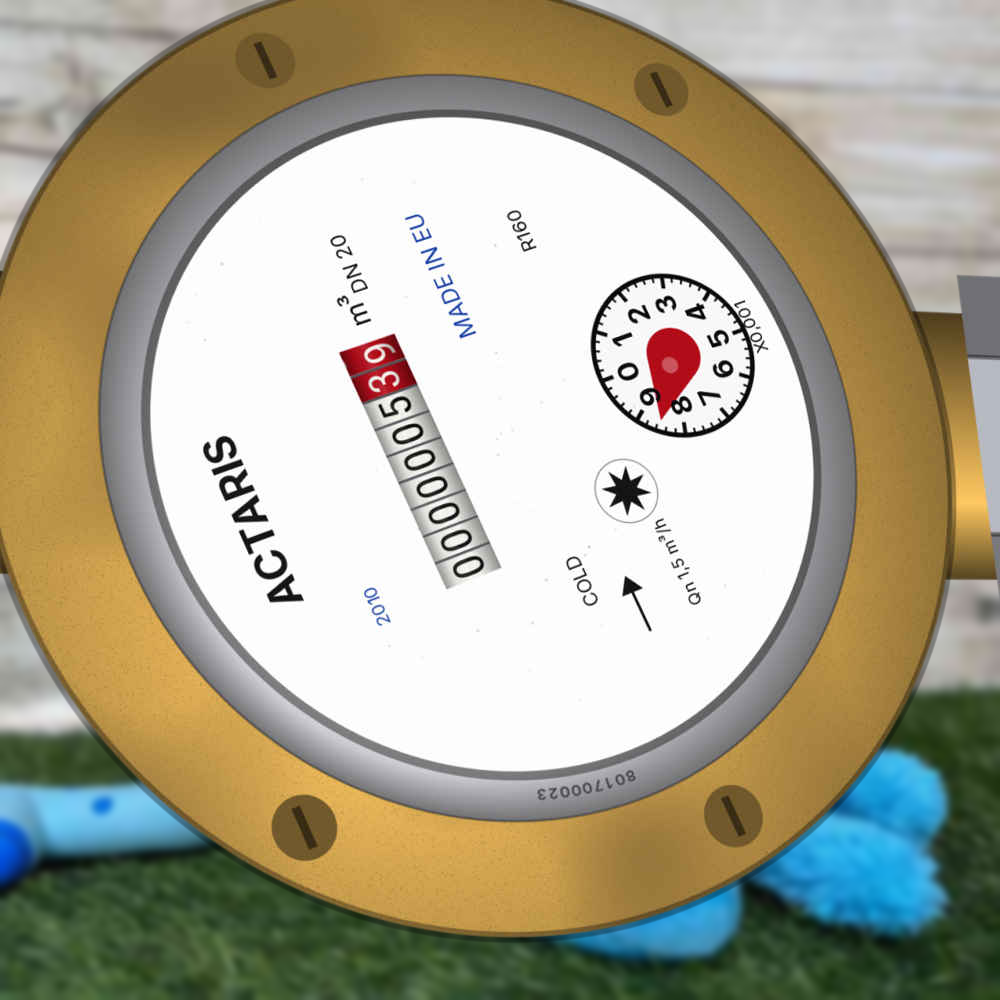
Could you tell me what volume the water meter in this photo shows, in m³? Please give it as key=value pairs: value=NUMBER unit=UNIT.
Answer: value=5.388 unit=m³
